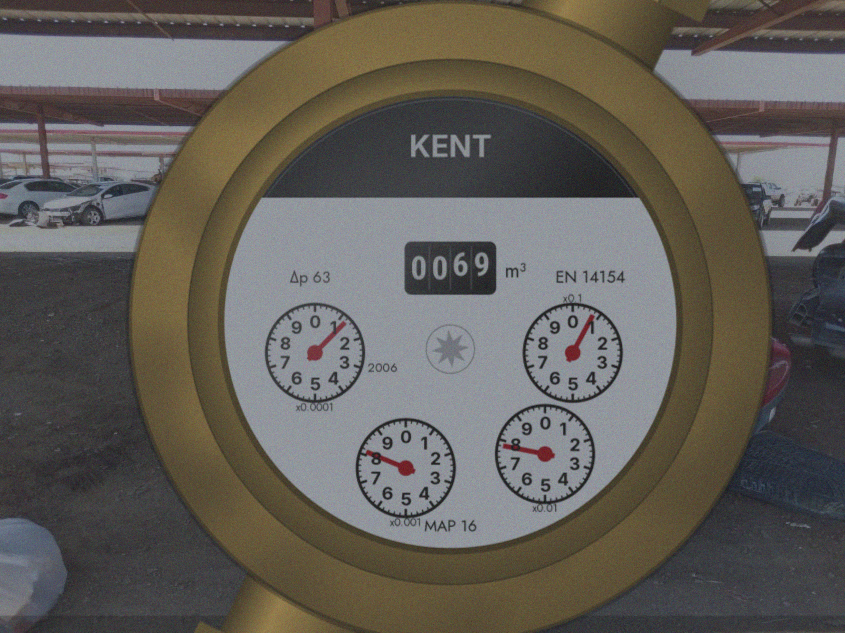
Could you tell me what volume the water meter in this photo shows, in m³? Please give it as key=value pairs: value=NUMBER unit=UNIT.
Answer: value=69.0781 unit=m³
